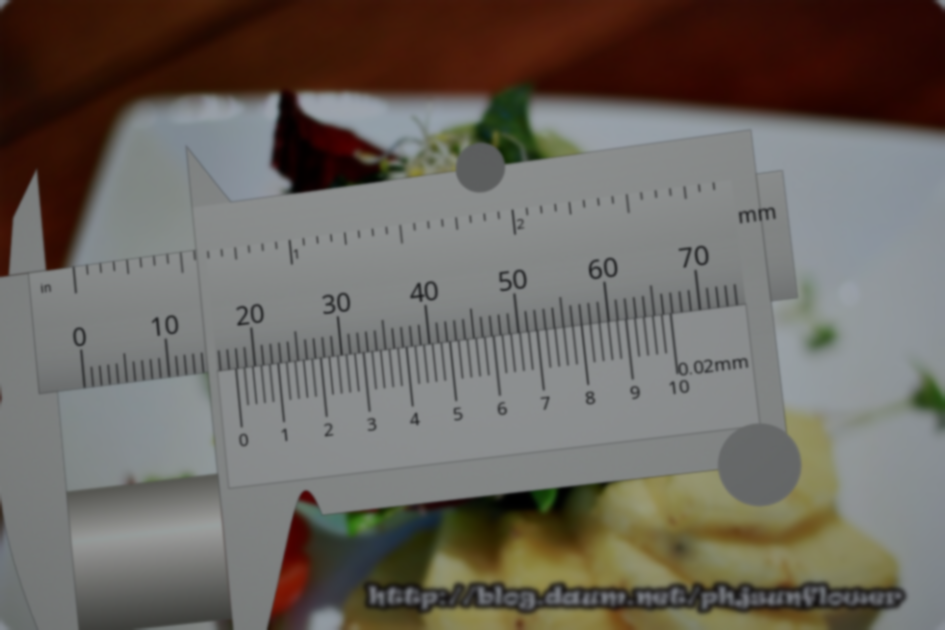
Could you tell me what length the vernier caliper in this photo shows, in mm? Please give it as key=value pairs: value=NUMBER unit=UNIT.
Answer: value=17.8 unit=mm
